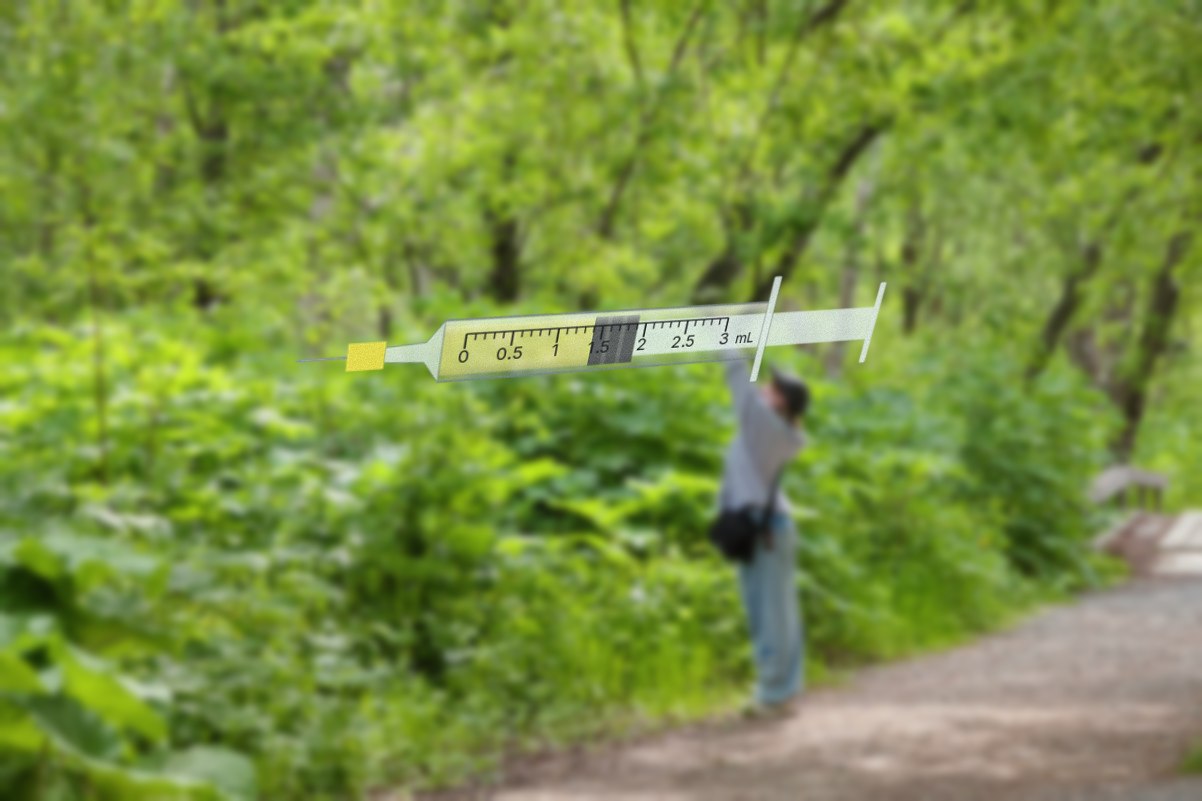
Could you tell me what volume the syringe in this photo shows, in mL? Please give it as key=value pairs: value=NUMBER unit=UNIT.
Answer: value=1.4 unit=mL
